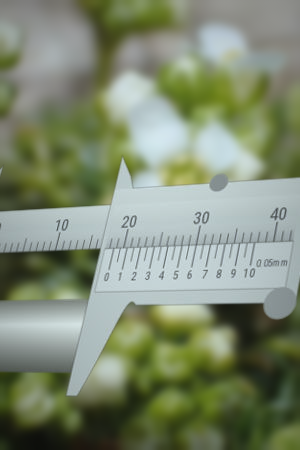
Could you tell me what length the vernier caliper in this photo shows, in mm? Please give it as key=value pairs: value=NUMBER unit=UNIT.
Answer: value=18.6 unit=mm
